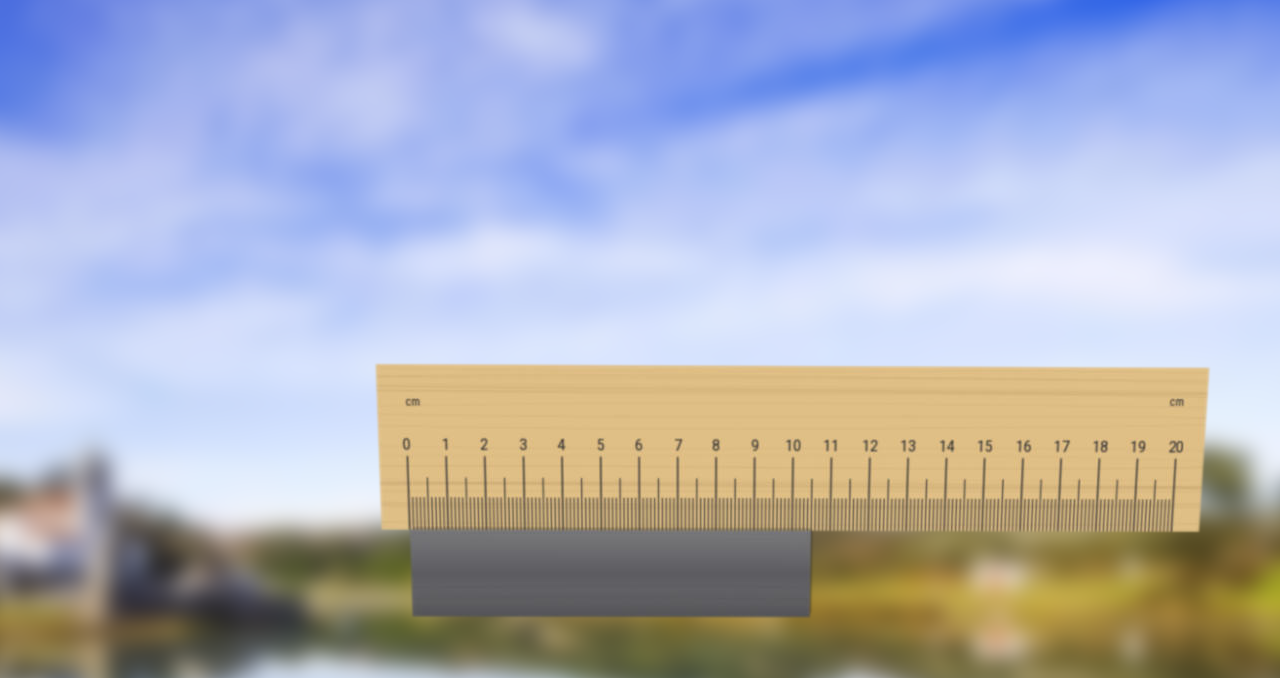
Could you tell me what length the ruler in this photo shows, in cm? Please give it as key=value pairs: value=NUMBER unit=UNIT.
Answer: value=10.5 unit=cm
